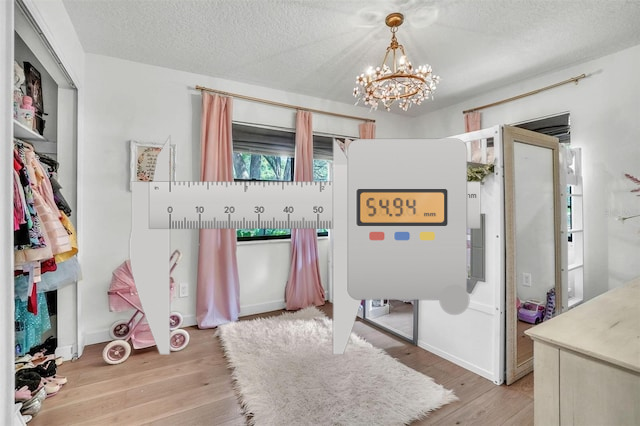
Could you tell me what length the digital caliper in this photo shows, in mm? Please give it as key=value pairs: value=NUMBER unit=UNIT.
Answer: value=54.94 unit=mm
